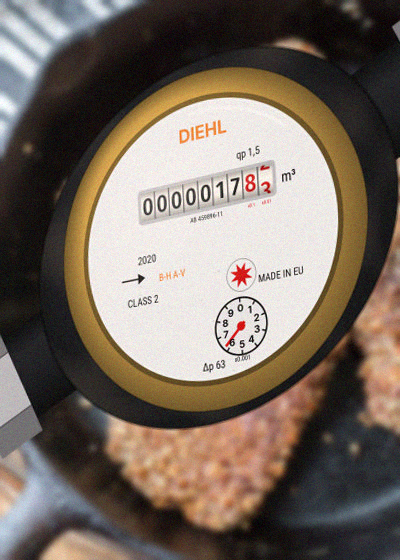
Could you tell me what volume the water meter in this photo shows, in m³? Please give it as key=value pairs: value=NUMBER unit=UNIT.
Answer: value=17.826 unit=m³
